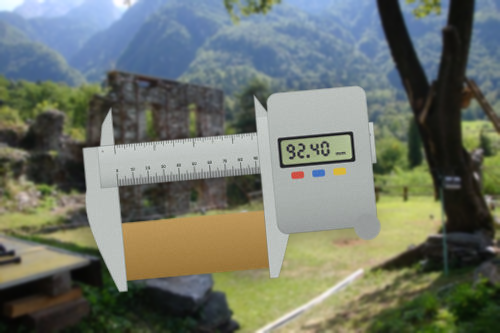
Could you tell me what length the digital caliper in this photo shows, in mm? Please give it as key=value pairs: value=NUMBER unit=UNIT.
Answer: value=92.40 unit=mm
